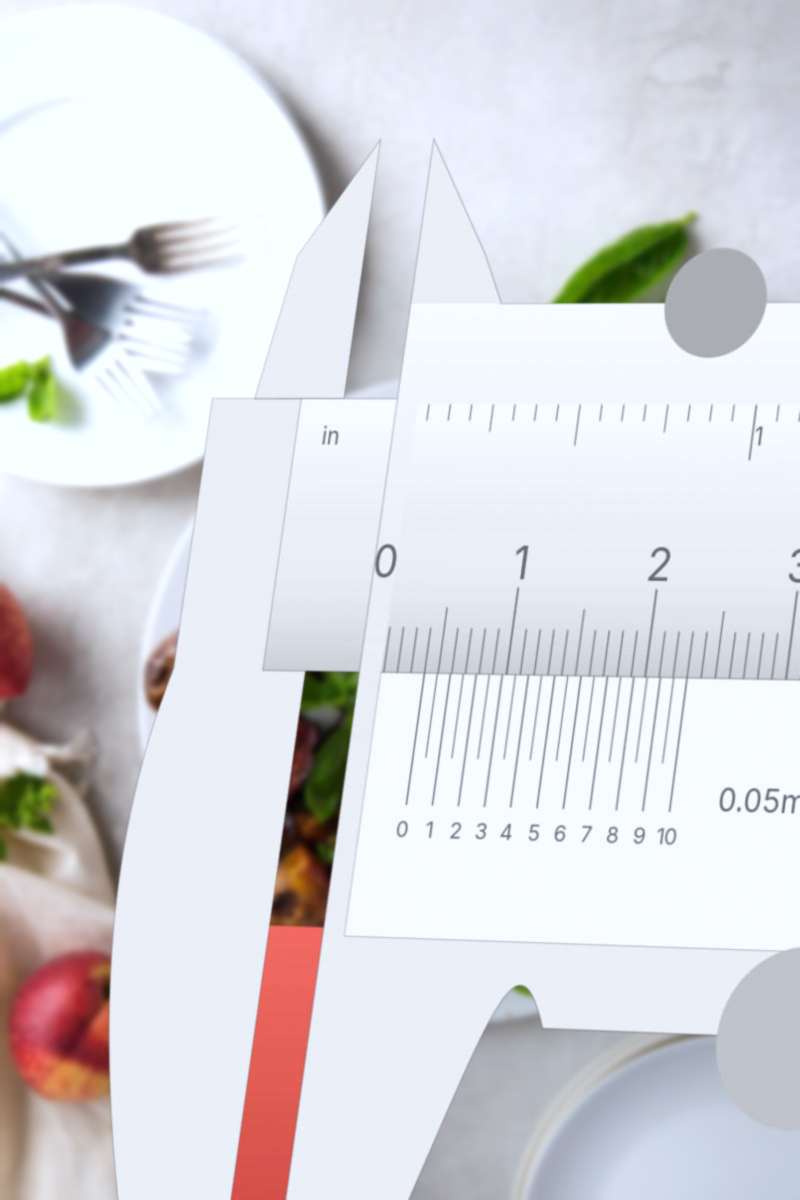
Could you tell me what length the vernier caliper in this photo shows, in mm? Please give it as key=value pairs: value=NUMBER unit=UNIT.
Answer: value=4.0 unit=mm
